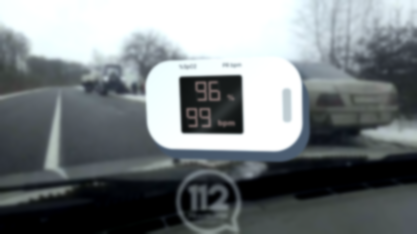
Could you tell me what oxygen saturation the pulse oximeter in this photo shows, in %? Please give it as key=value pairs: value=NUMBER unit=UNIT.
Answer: value=96 unit=%
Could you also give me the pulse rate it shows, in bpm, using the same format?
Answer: value=99 unit=bpm
